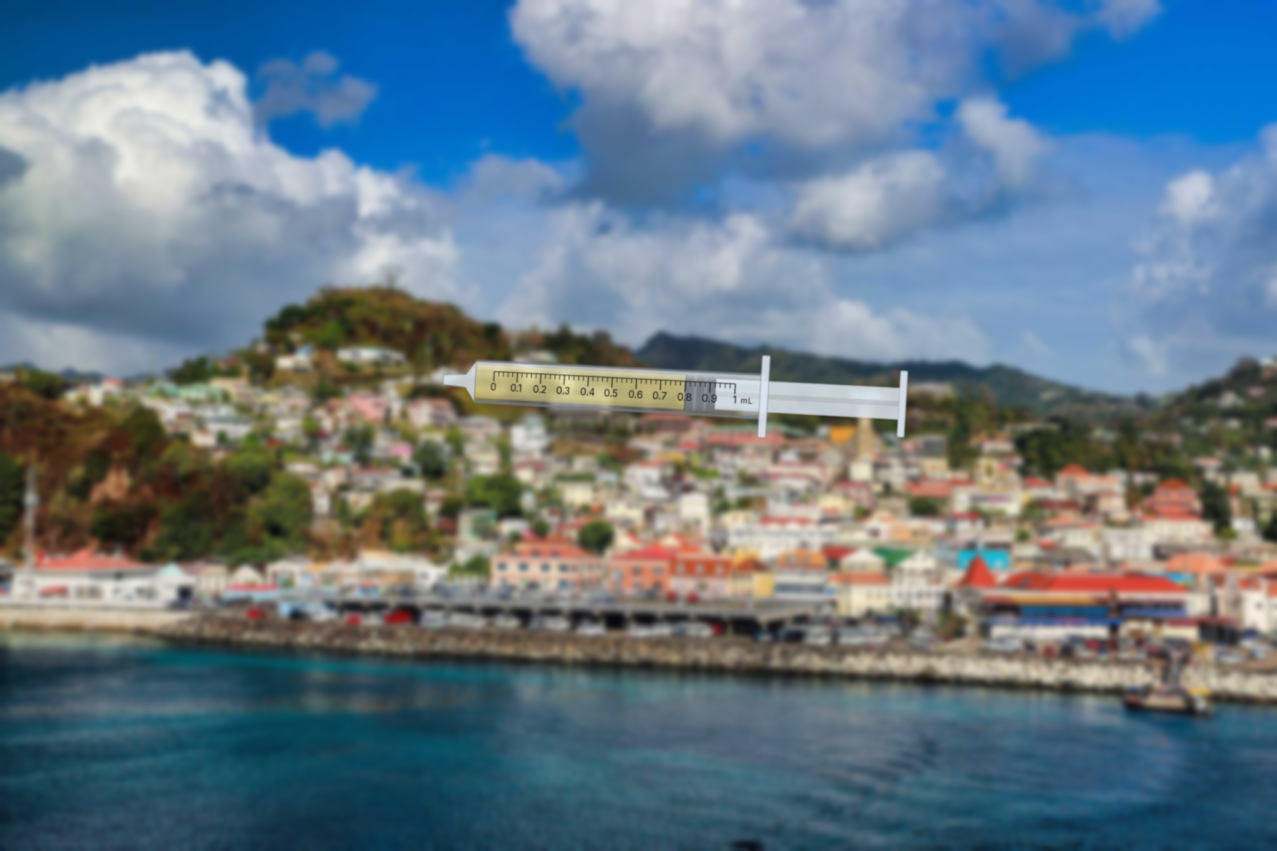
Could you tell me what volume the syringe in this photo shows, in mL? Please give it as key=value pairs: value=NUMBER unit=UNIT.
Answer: value=0.8 unit=mL
